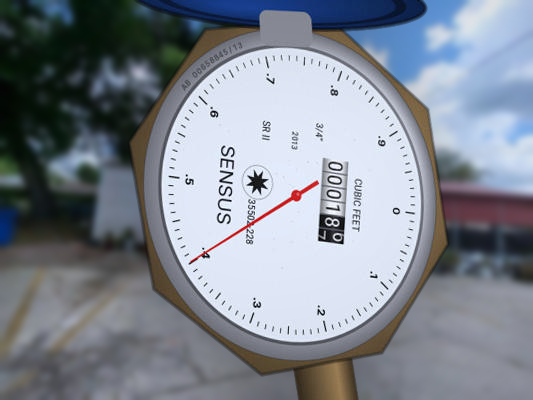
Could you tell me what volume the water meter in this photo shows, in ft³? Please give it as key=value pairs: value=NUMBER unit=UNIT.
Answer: value=186.40 unit=ft³
